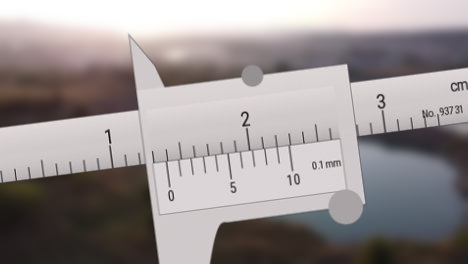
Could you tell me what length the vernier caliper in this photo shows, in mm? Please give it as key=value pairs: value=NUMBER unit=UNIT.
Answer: value=13.9 unit=mm
